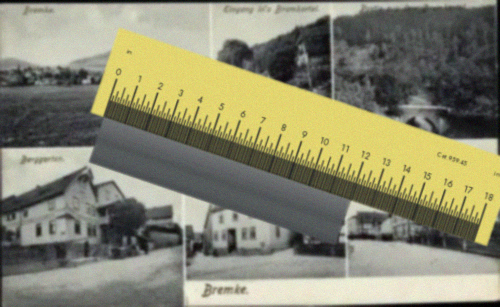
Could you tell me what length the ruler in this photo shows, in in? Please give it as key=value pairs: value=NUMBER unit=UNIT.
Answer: value=12 unit=in
